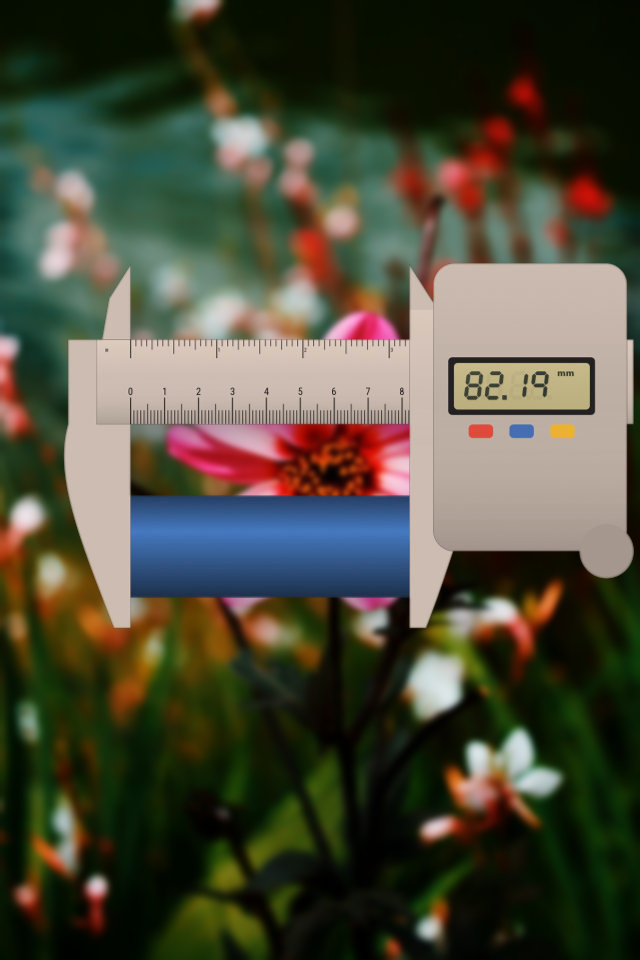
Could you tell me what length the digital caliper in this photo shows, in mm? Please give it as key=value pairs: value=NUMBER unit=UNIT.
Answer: value=82.19 unit=mm
